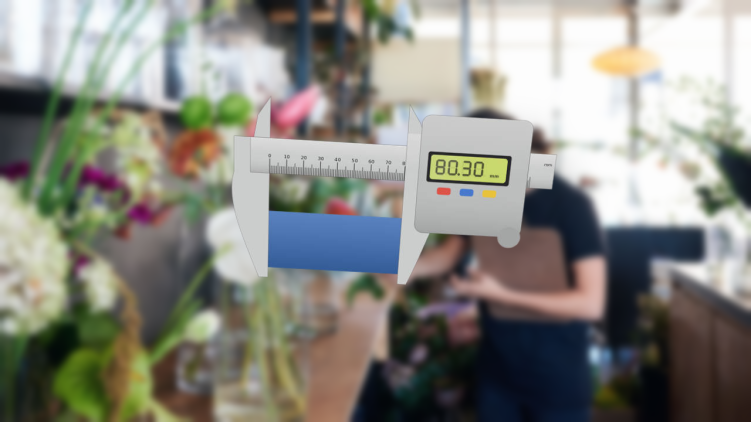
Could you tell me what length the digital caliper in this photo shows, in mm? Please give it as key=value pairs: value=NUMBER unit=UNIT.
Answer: value=80.30 unit=mm
